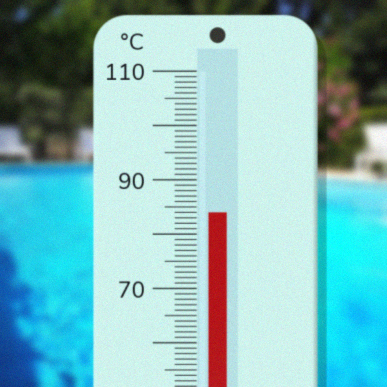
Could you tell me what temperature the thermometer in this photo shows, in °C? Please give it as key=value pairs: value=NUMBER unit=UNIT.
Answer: value=84 unit=°C
